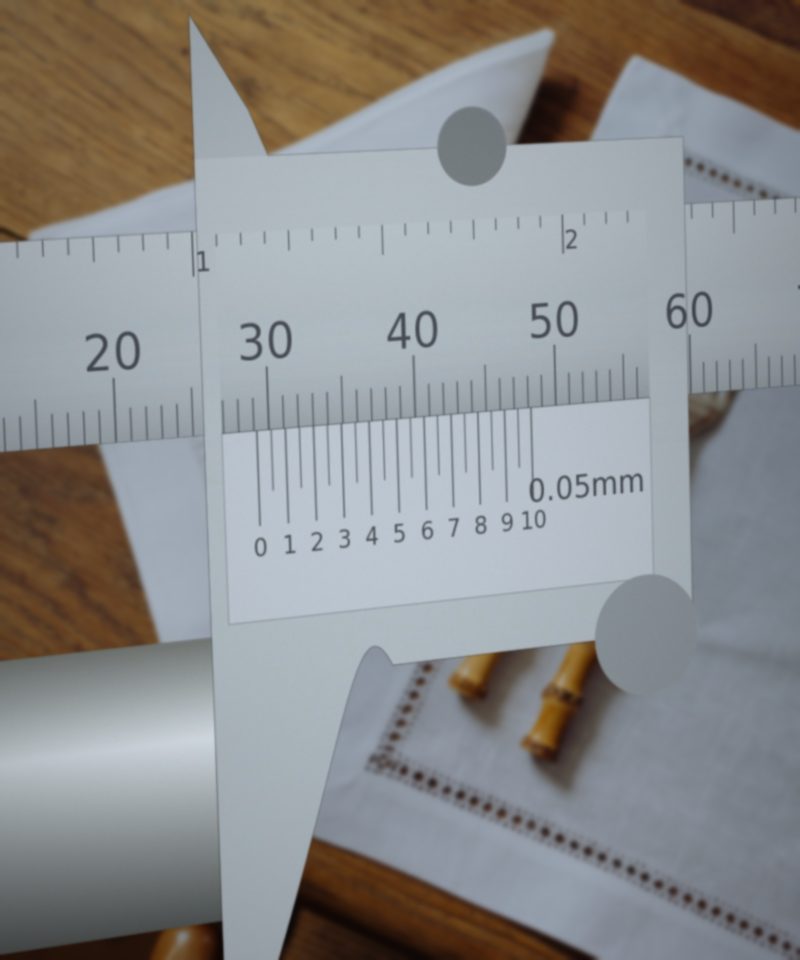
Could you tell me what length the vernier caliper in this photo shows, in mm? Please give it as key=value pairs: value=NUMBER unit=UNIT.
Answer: value=29.2 unit=mm
